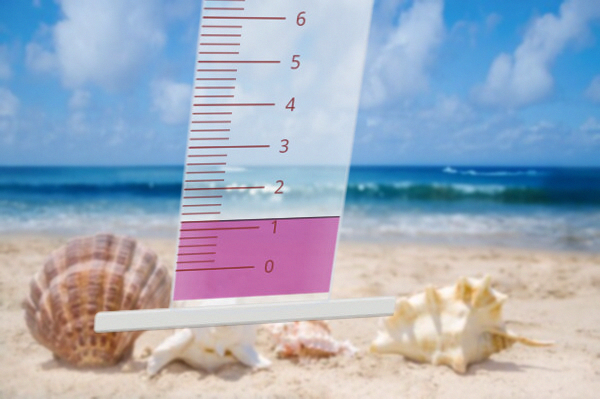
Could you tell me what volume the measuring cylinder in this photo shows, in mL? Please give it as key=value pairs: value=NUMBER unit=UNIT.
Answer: value=1.2 unit=mL
